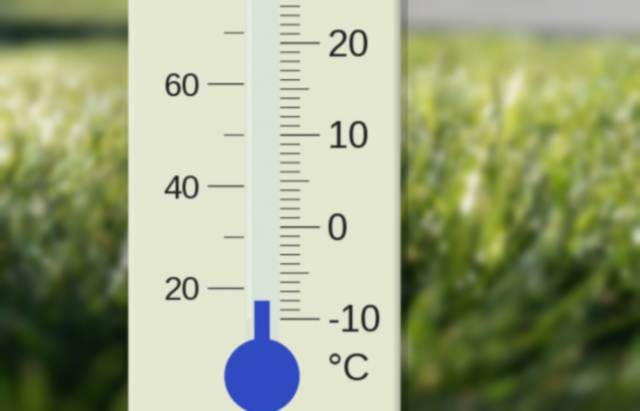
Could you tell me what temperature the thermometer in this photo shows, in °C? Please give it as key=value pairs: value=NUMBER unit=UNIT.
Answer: value=-8 unit=°C
